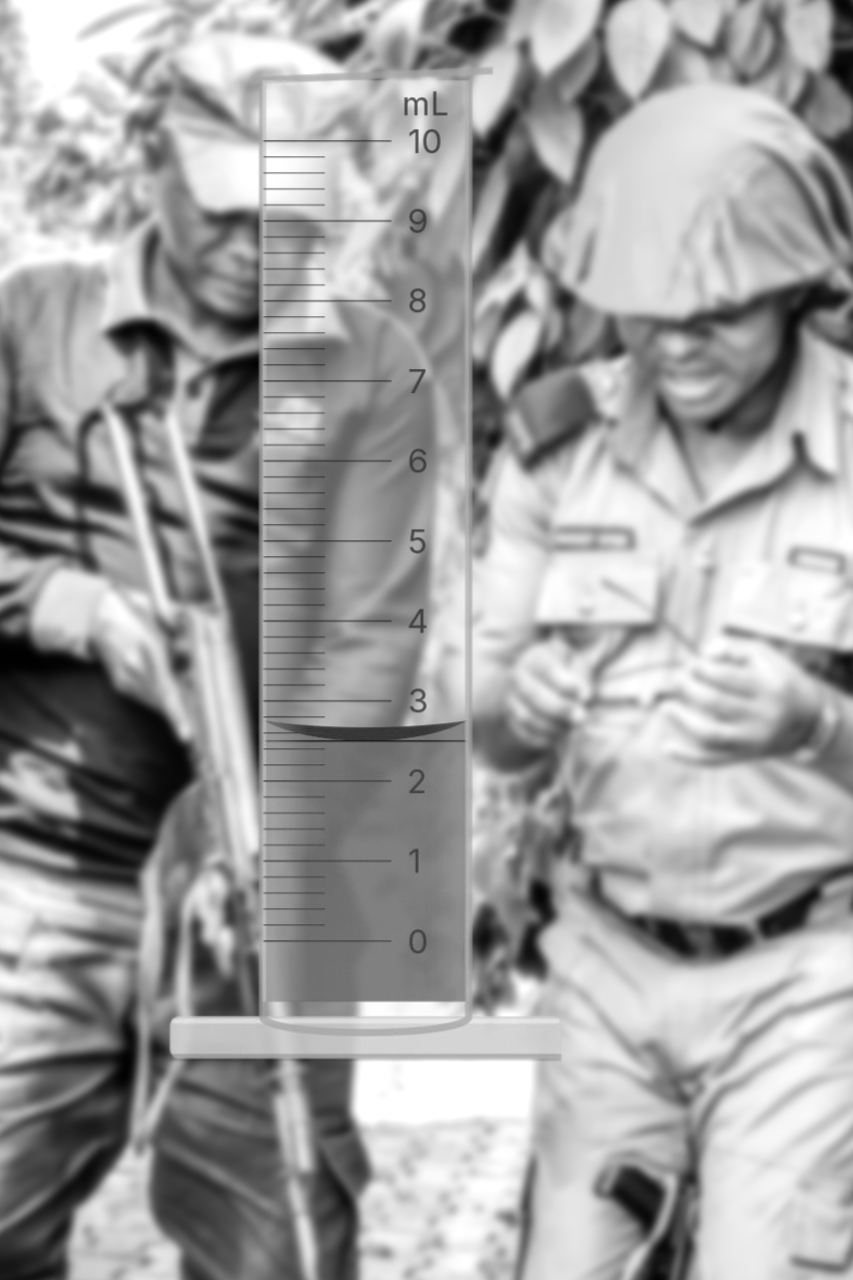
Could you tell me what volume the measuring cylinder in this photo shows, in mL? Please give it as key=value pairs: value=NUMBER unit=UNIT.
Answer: value=2.5 unit=mL
